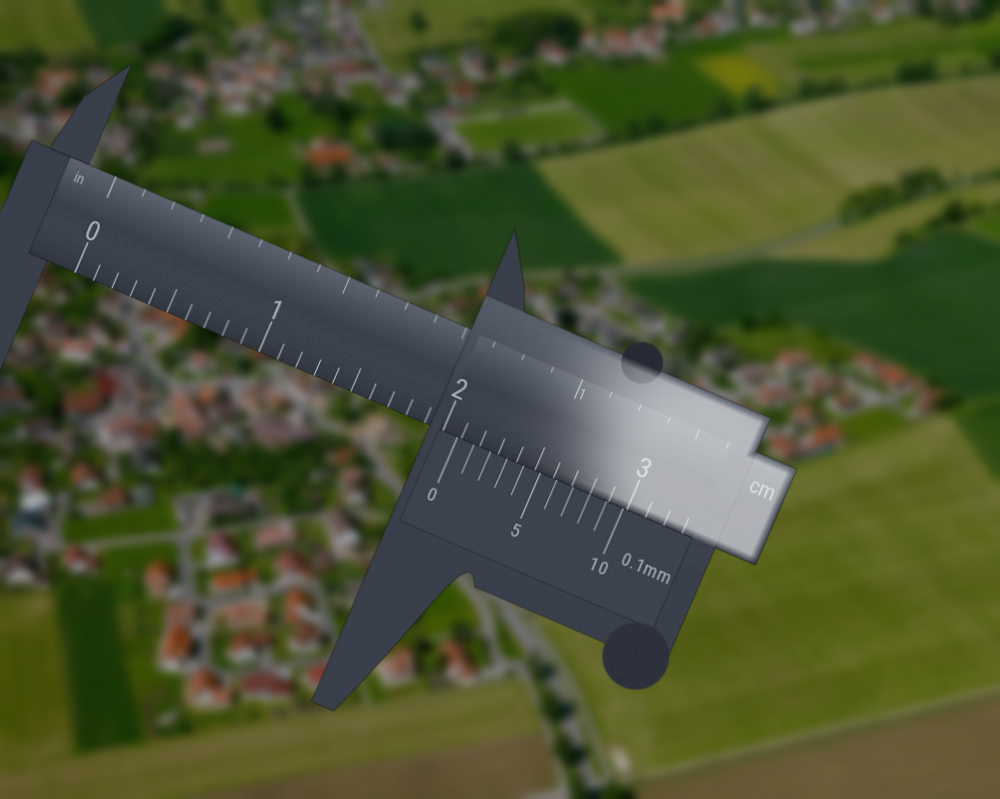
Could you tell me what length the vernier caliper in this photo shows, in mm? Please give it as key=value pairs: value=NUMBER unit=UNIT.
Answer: value=20.8 unit=mm
